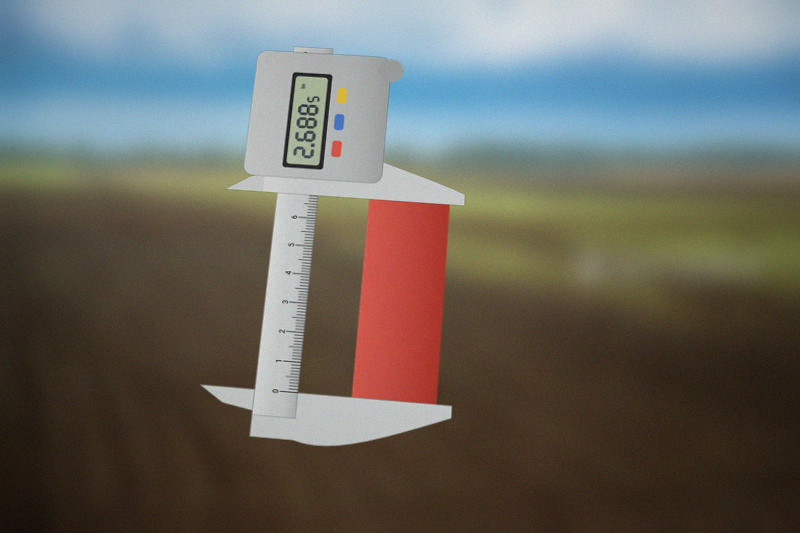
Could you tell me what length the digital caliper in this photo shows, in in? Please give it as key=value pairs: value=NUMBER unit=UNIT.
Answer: value=2.6885 unit=in
